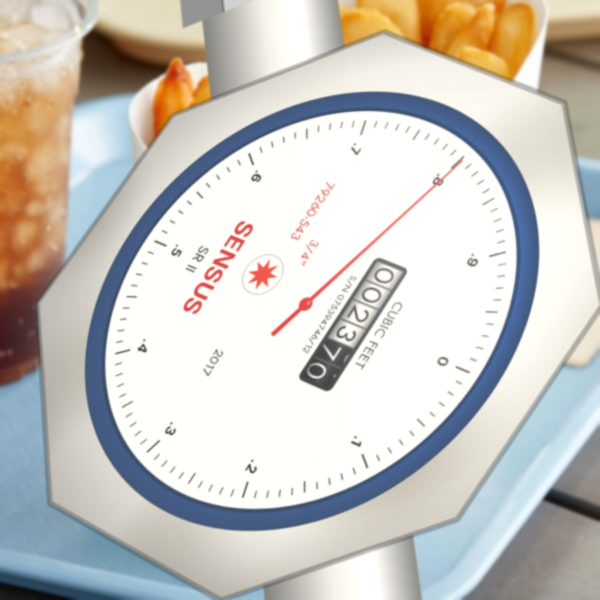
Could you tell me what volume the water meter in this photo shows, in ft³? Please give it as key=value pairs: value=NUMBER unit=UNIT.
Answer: value=2369.80 unit=ft³
